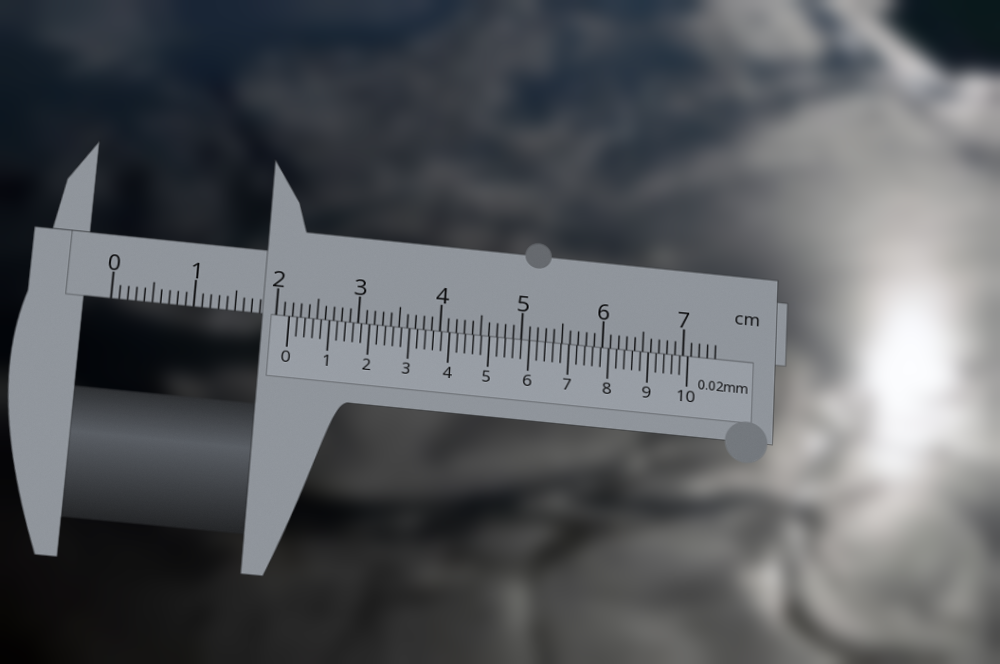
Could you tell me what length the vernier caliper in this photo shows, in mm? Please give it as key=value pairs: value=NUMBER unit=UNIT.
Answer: value=21.6 unit=mm
